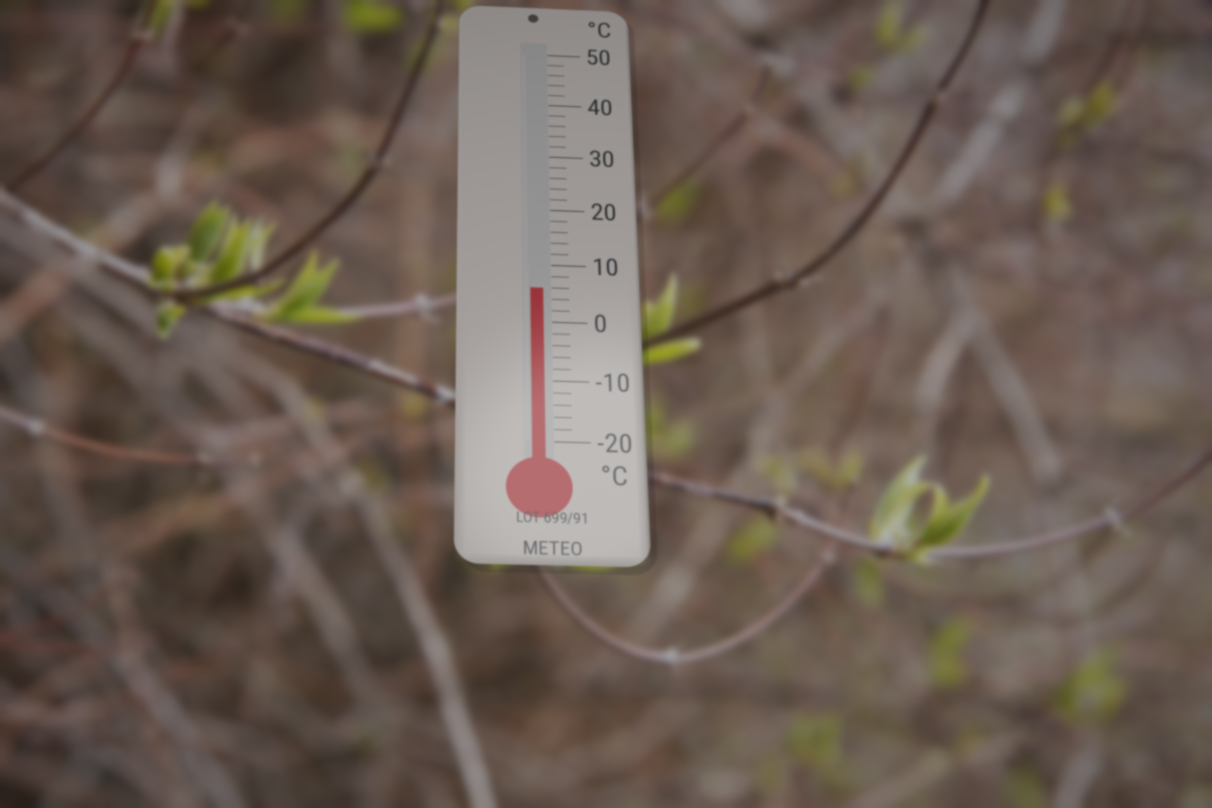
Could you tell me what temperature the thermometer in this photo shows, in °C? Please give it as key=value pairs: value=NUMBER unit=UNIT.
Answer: value=6 unit=°C
